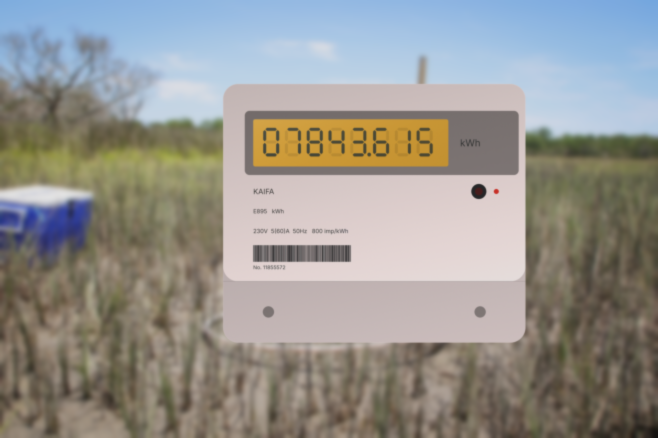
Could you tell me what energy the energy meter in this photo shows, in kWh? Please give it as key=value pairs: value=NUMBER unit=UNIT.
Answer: value=7843.615 unit=kWh
